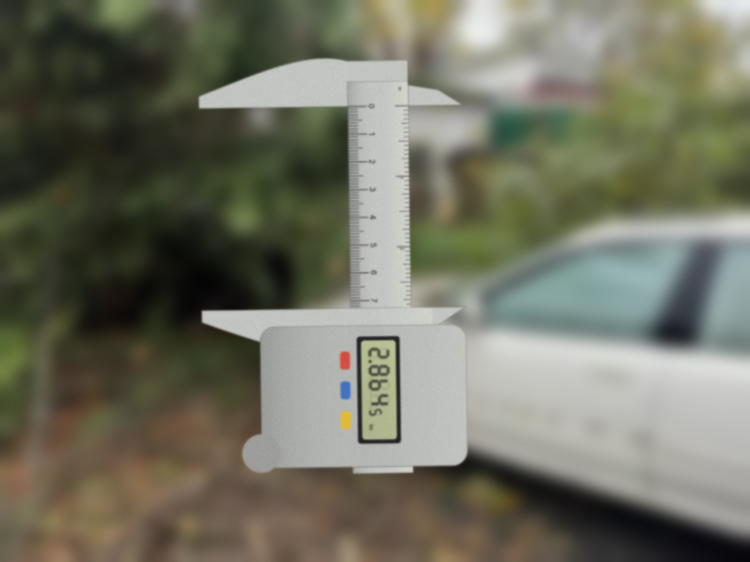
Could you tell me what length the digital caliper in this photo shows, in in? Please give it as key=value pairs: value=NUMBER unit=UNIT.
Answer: value=2.8645 unit=in
